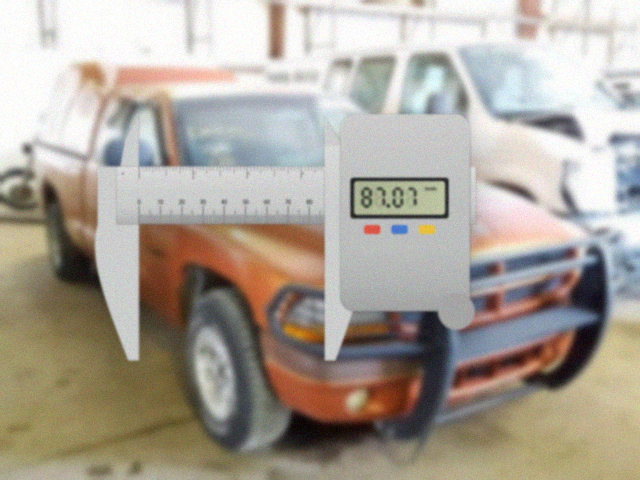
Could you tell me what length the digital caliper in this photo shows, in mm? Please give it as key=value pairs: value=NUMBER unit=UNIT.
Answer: value=87.07 unit=mm
